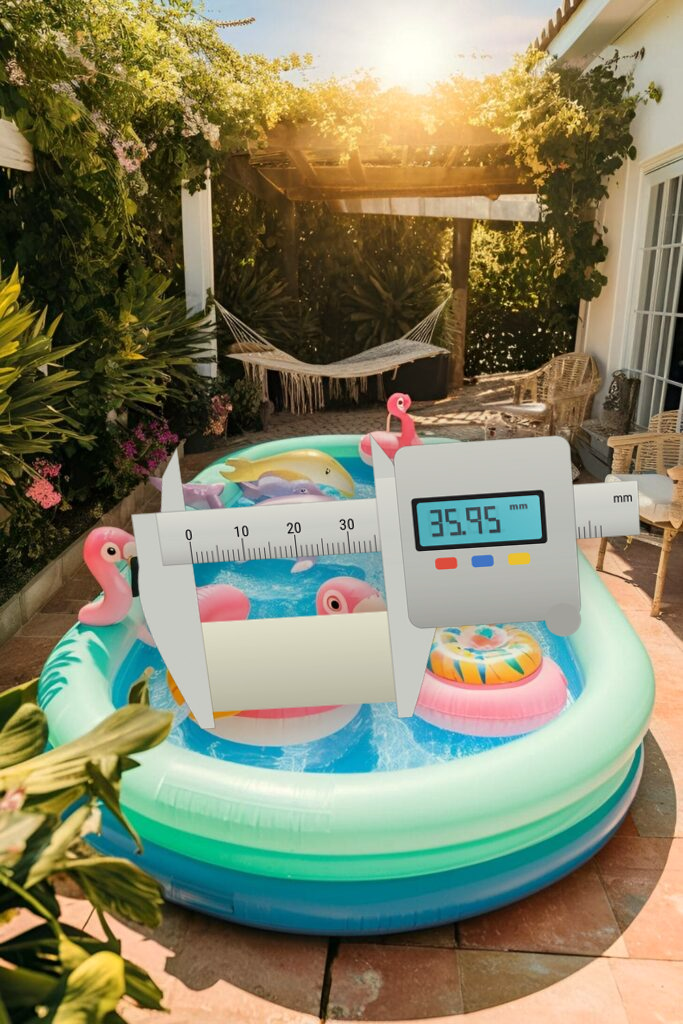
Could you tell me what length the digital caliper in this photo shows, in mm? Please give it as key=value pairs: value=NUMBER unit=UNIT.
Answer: value=35.95 unit=mm
